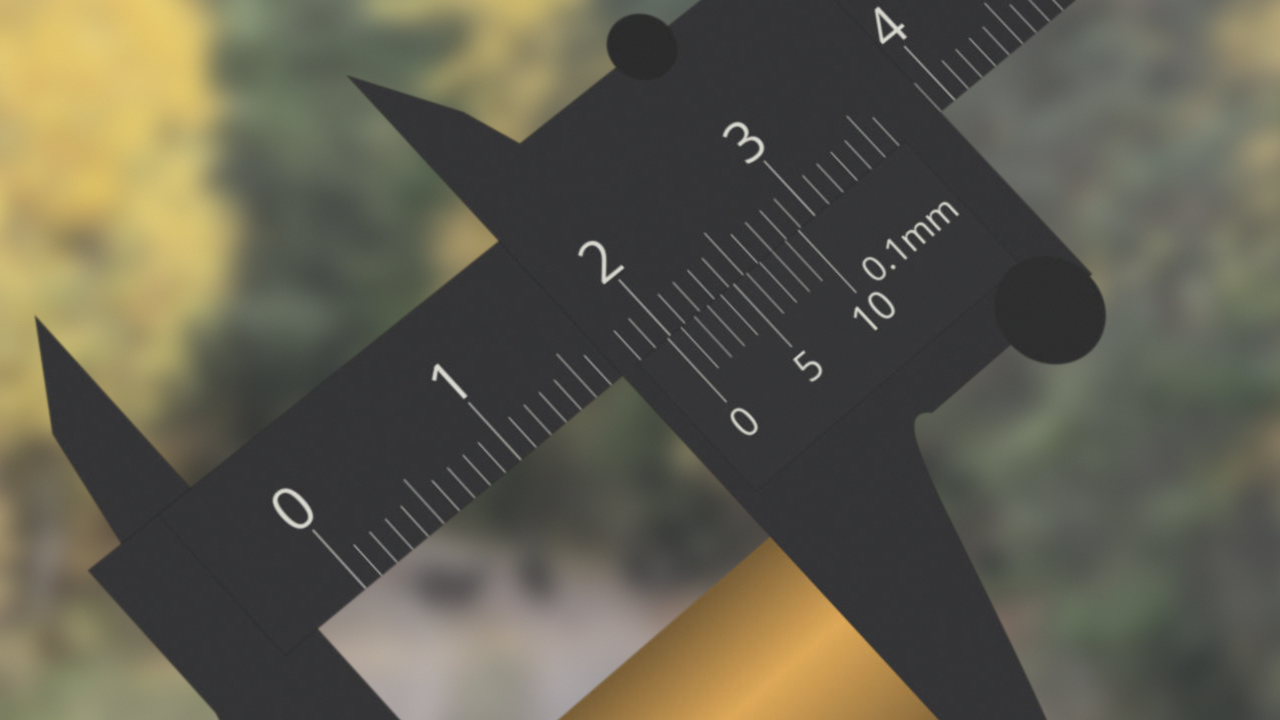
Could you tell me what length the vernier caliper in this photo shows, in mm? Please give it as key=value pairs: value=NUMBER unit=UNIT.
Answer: value=19.8 unit=mm
